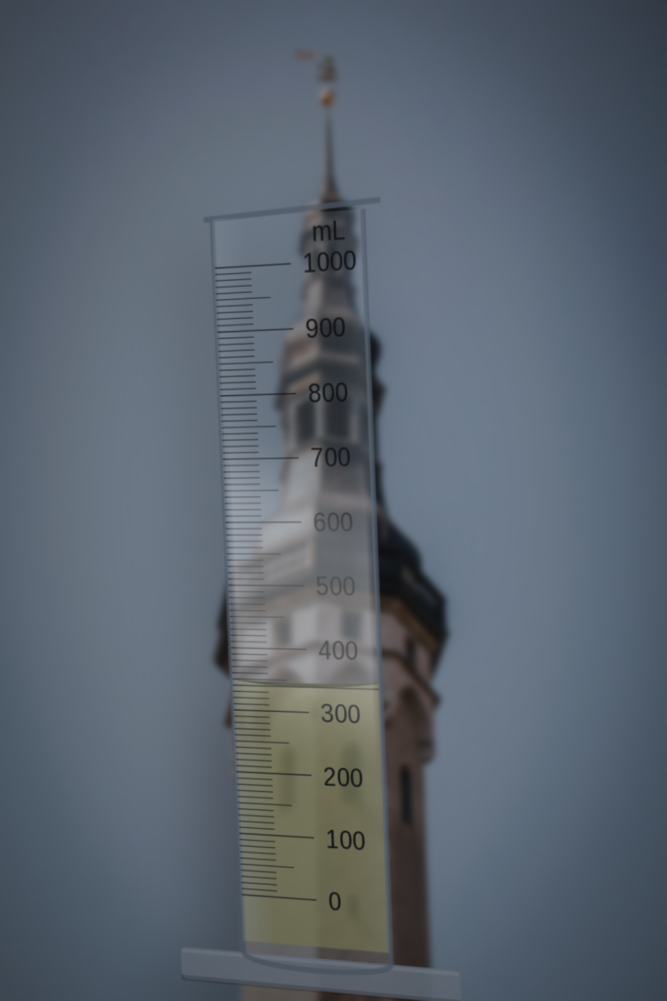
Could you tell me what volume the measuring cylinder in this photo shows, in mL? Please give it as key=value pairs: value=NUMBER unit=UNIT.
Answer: value=340 unit=mL
